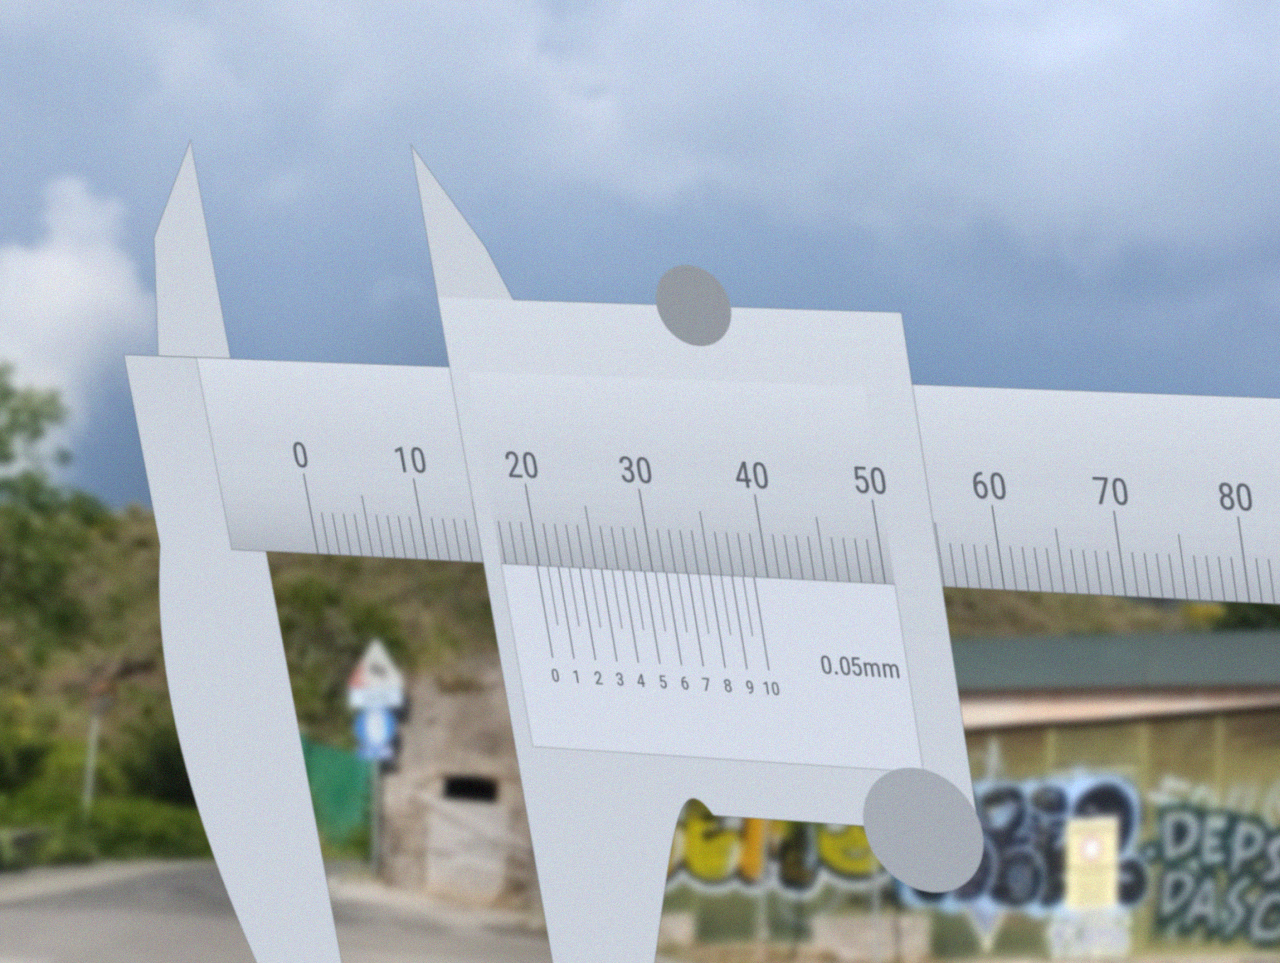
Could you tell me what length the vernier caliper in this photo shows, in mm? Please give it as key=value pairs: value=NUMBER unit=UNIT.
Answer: value=19.8 unit=mm
